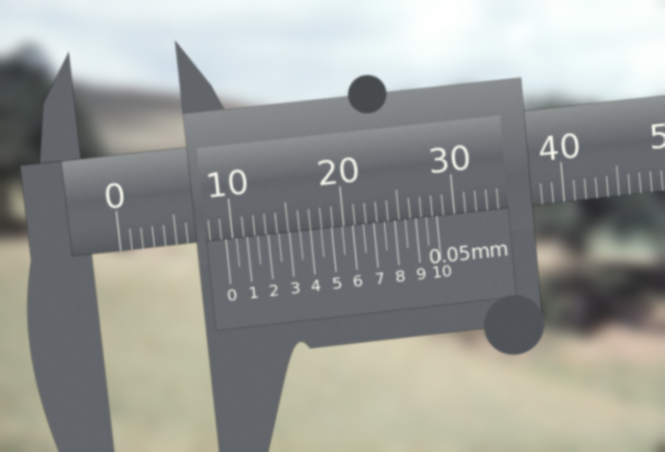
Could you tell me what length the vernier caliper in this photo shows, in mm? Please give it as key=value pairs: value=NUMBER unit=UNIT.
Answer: value=9.4 unit=mm
